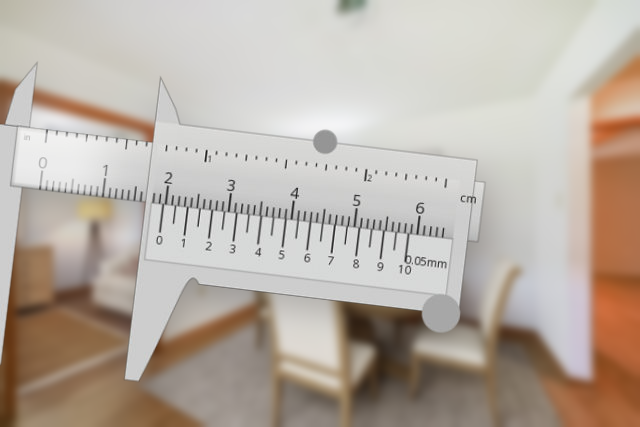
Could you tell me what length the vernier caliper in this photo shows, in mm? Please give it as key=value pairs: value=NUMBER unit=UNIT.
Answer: value=19.6 unit=mm
